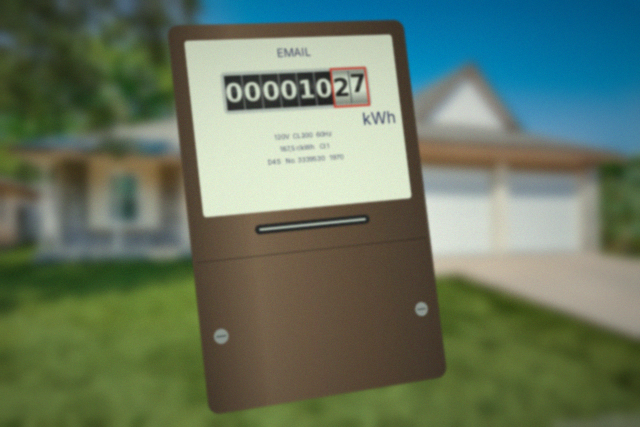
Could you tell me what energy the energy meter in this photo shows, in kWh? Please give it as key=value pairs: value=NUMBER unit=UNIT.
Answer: value=10.27 unit=kWh
